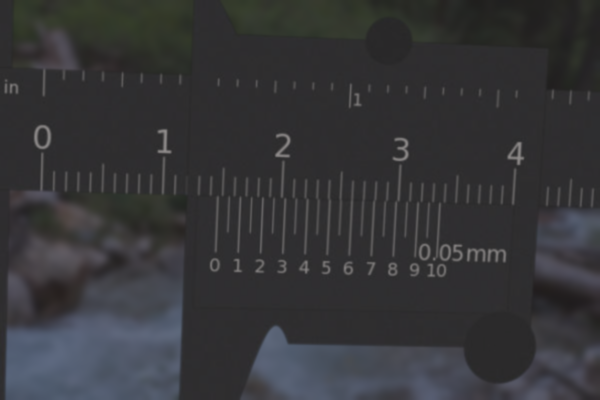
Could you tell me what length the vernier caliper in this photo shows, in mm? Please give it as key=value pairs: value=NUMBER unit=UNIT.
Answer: value=14.6 unit=mm
